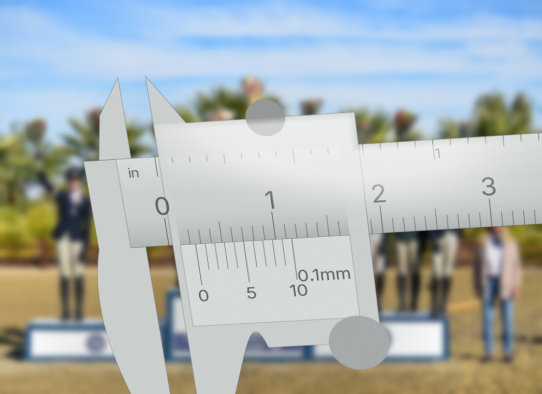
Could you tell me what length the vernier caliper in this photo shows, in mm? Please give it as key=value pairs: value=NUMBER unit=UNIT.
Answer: value=2.5 unit=mm
